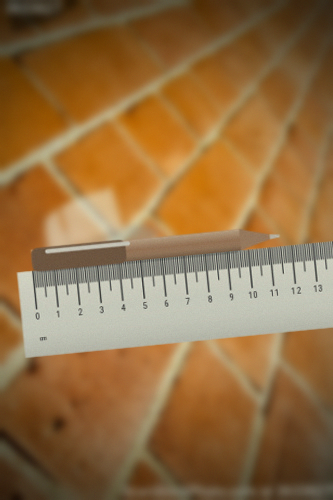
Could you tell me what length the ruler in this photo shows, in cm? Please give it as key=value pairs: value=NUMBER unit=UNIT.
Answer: value=11.5 unit=cm
